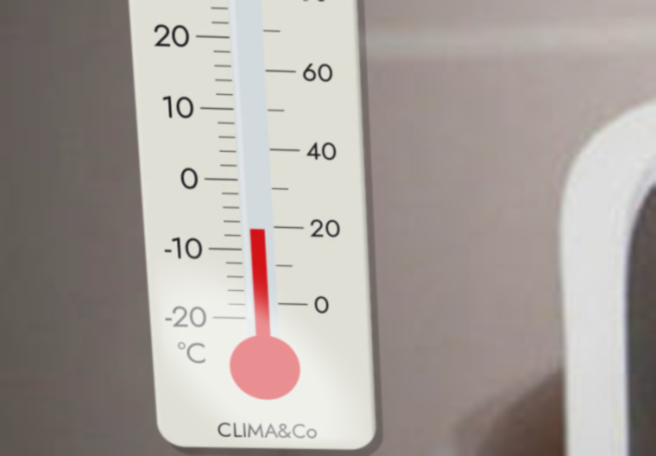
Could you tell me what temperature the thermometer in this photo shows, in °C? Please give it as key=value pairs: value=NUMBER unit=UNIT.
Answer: value=-7 unit=°C
